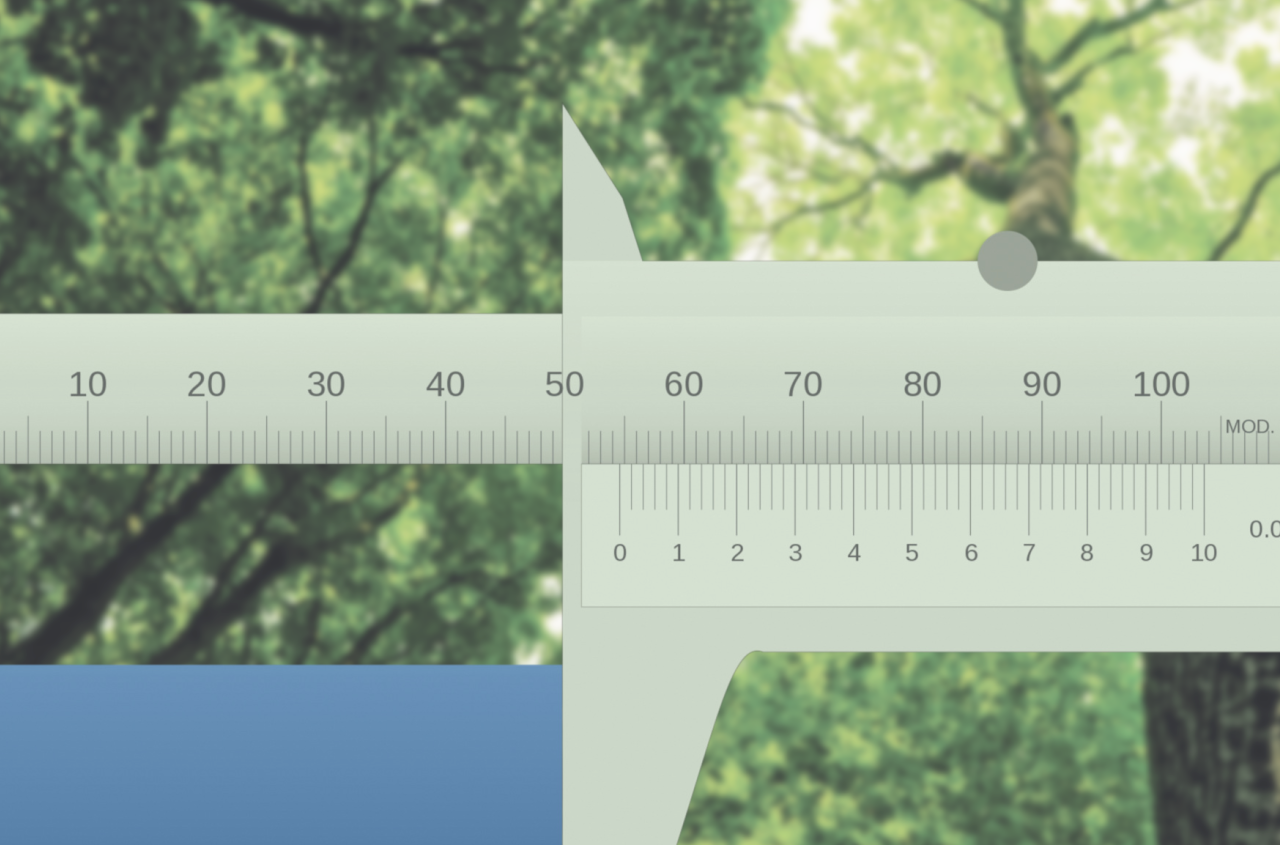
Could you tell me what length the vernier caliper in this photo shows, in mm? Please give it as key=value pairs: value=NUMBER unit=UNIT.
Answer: value=54.6 unit=mm
